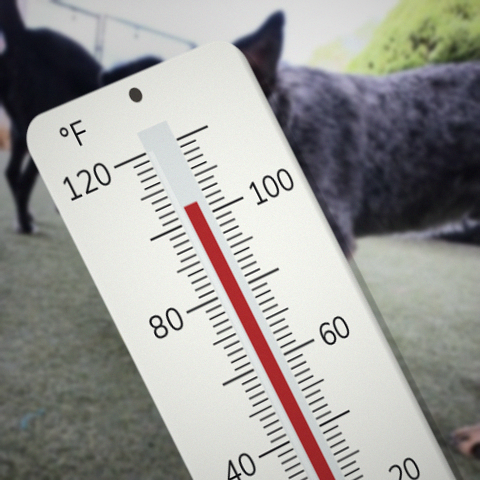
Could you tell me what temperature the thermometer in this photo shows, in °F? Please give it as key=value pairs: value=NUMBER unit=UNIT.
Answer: value=104 unit=°F
